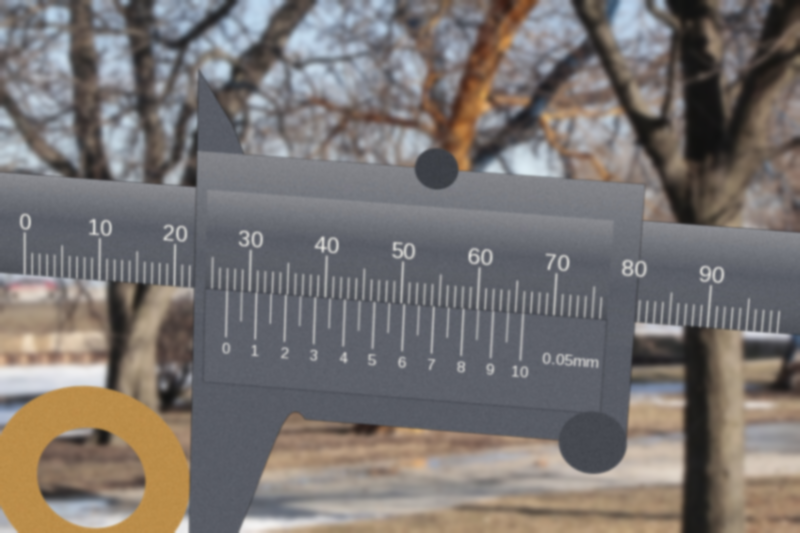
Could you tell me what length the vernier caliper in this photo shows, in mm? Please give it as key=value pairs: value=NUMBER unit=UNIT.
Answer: value=27.0 unit=mm
